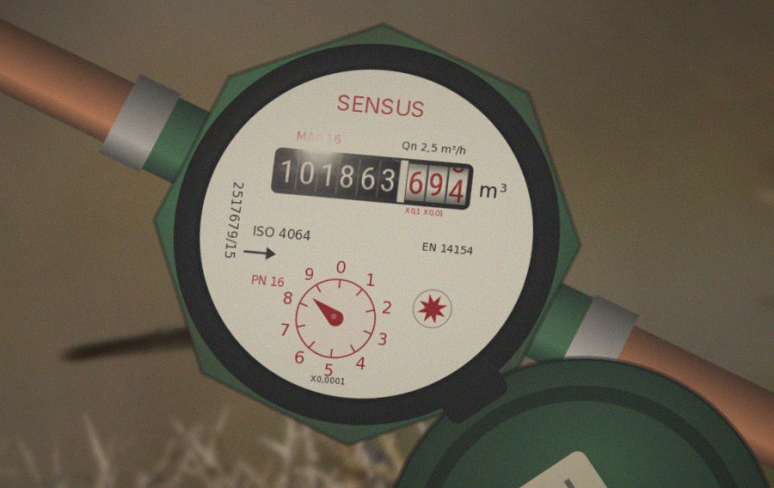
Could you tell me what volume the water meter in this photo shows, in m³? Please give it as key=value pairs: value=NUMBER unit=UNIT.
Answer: value=101863.6938 unit=m³
